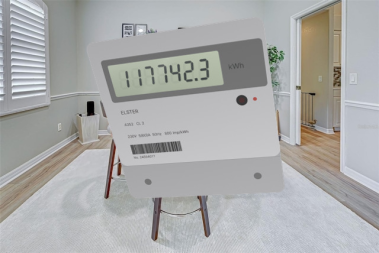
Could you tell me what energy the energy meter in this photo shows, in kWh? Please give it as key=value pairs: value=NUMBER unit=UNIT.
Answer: value=117742.3 unit=kWh
